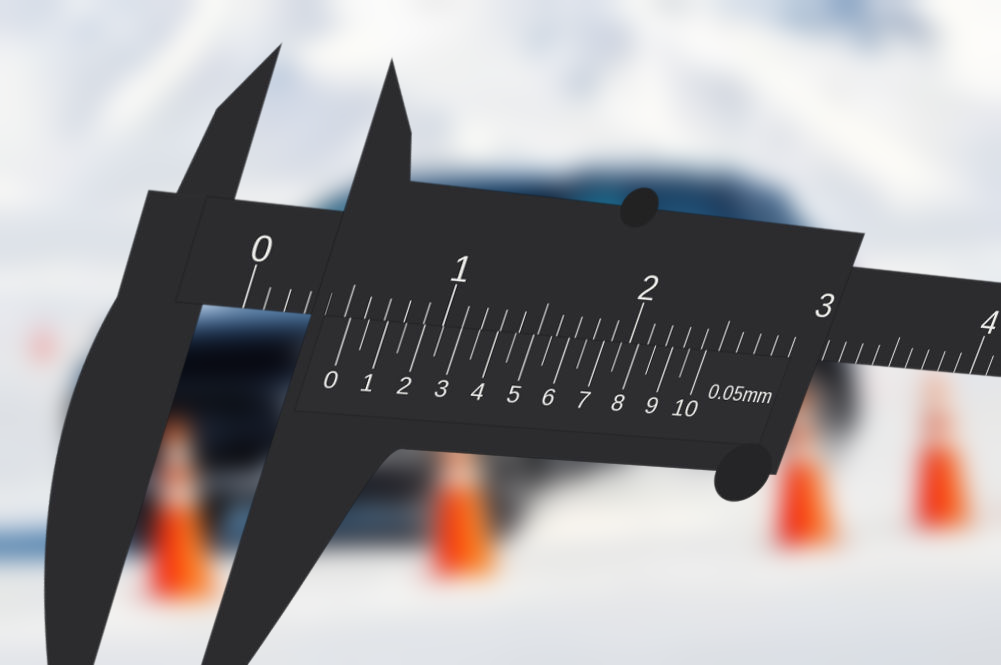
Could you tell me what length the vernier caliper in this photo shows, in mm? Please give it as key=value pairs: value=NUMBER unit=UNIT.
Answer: value=5.3 unit=mm
